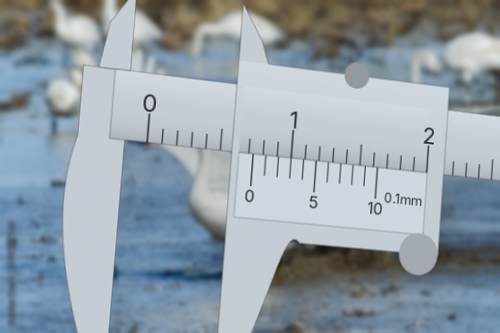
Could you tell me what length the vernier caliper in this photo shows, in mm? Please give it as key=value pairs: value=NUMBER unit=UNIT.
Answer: value=7.3 unit=mm
